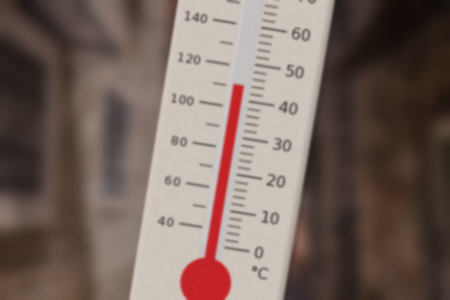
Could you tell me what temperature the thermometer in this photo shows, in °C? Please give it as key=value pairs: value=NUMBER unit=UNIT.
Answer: value=44 unit=°C
